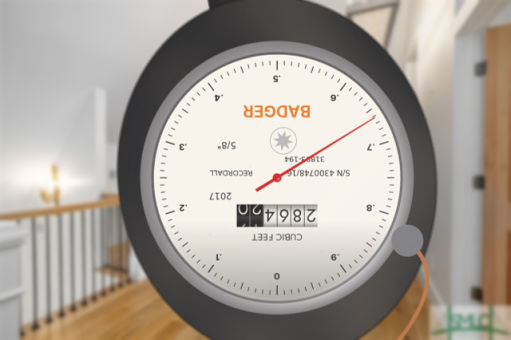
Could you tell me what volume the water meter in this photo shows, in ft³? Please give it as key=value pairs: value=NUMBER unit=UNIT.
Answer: value=286419.66 unit=ft³
